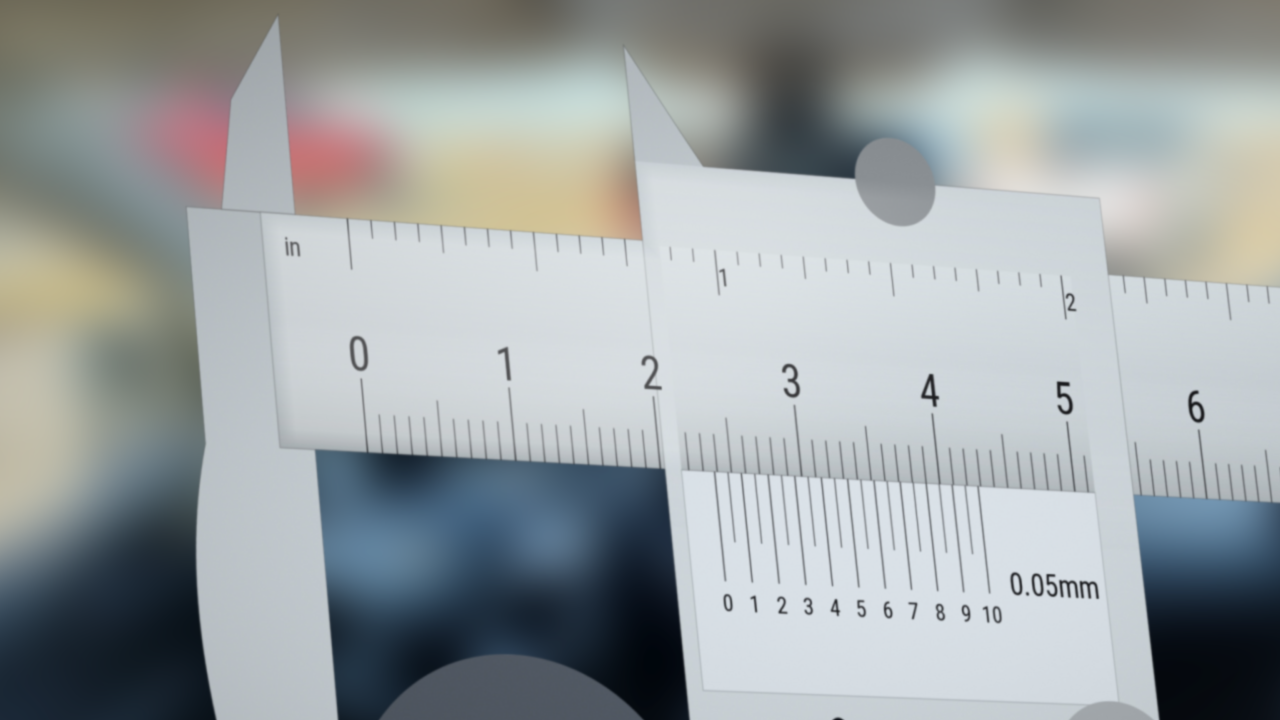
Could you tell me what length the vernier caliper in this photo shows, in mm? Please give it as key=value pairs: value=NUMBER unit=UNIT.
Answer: value=23.8 unit=mm
